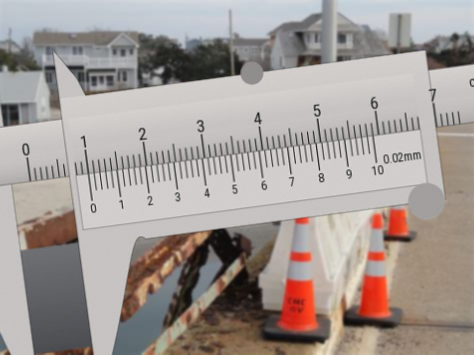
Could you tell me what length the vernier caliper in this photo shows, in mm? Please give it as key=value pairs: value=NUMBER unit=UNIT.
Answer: value=10.0 unit=mm
